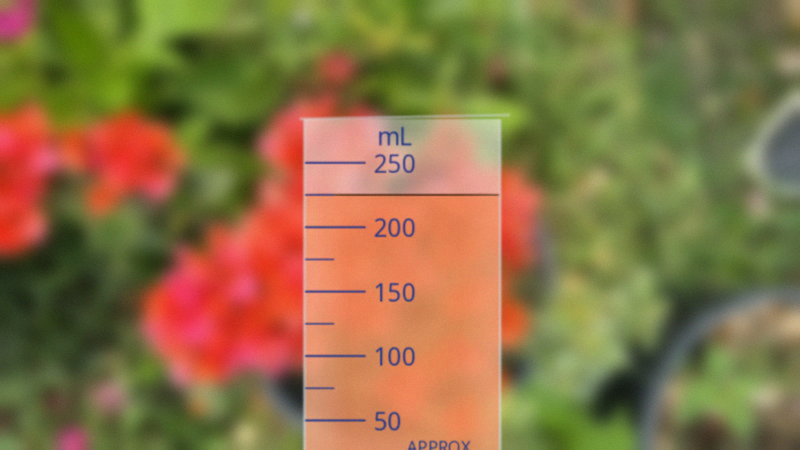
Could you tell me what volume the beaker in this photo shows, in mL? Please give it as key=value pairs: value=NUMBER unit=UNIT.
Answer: value=225 unit=mL
